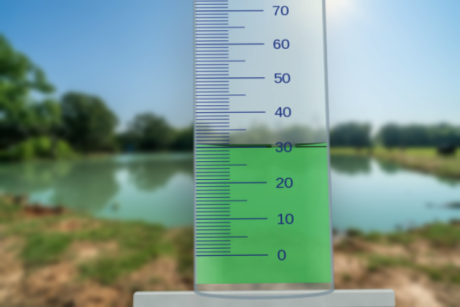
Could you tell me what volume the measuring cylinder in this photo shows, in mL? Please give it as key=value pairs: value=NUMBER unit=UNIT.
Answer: value=30 unit=mL
